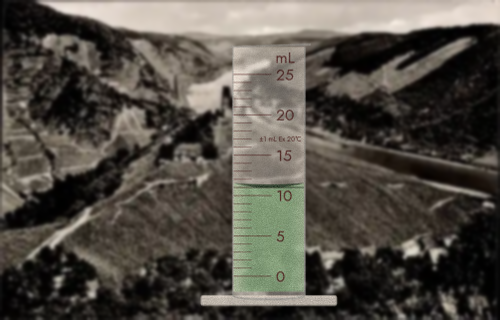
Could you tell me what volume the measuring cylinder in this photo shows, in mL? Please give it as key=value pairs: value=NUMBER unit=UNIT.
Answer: value=11 unit=mL
